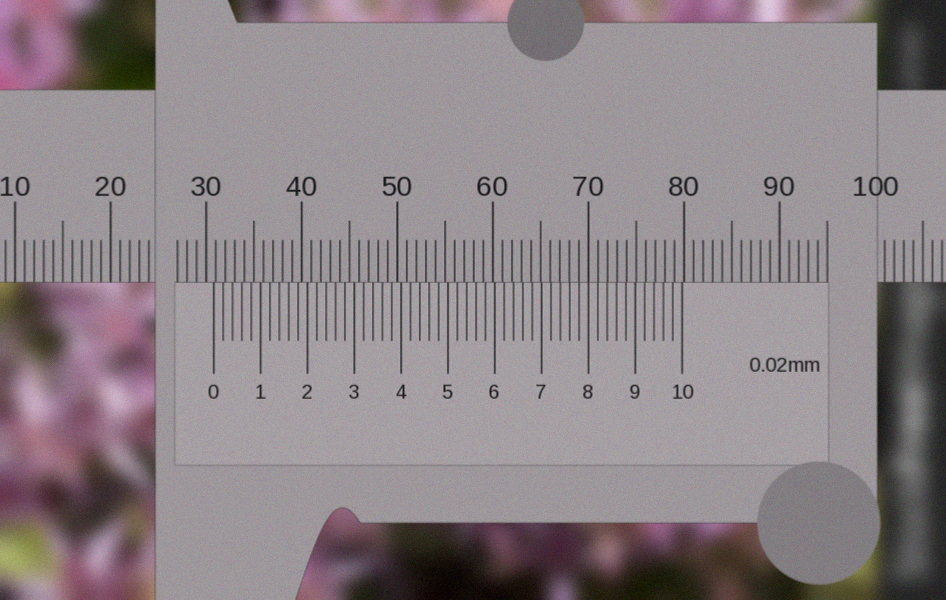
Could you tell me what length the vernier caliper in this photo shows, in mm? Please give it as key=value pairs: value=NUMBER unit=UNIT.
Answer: value=30.8 unit=mm
